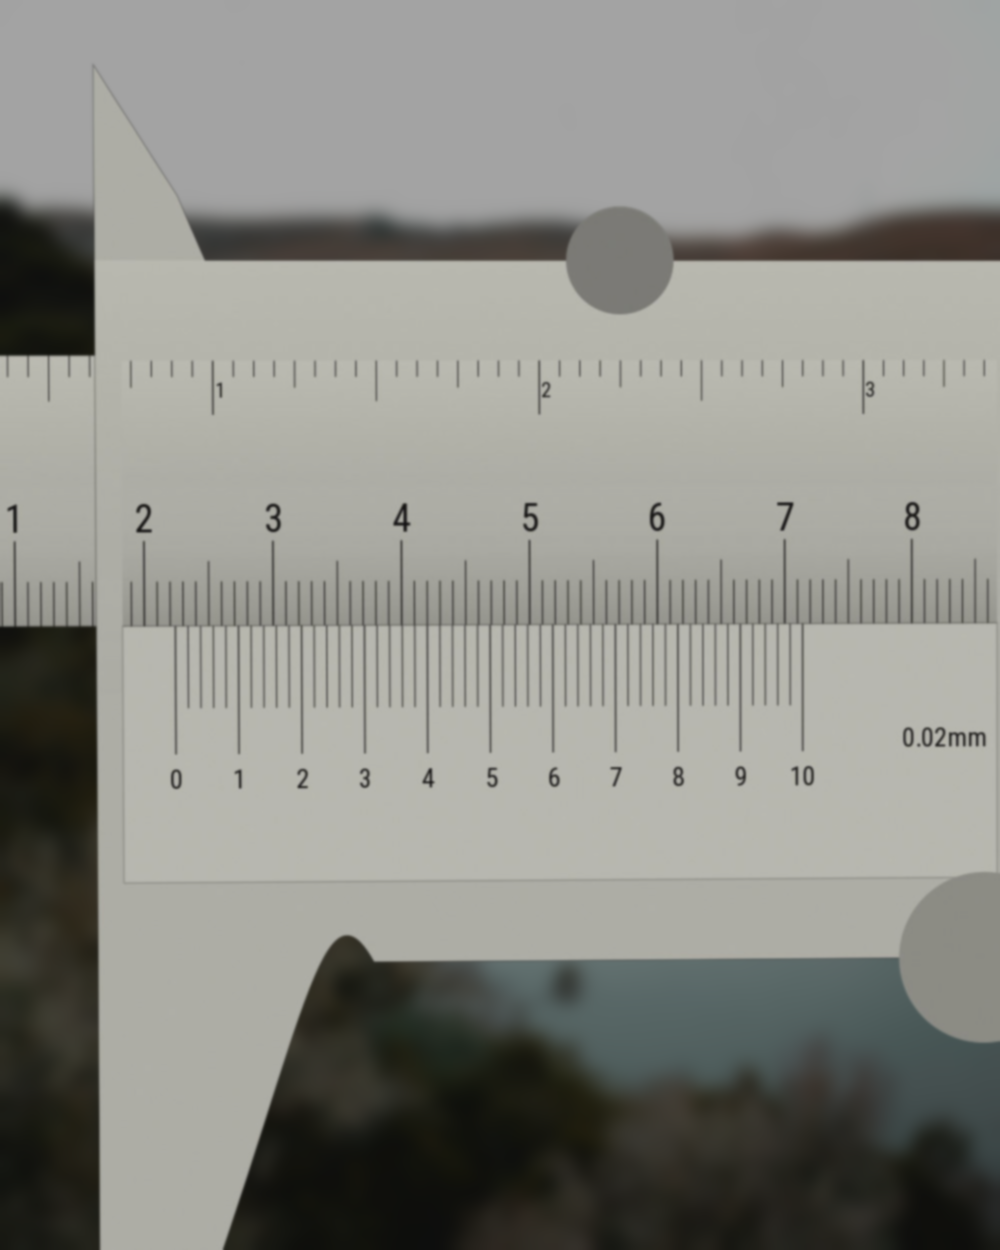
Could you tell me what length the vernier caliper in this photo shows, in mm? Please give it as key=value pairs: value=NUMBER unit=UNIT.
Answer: value=22.4 unit=mm
